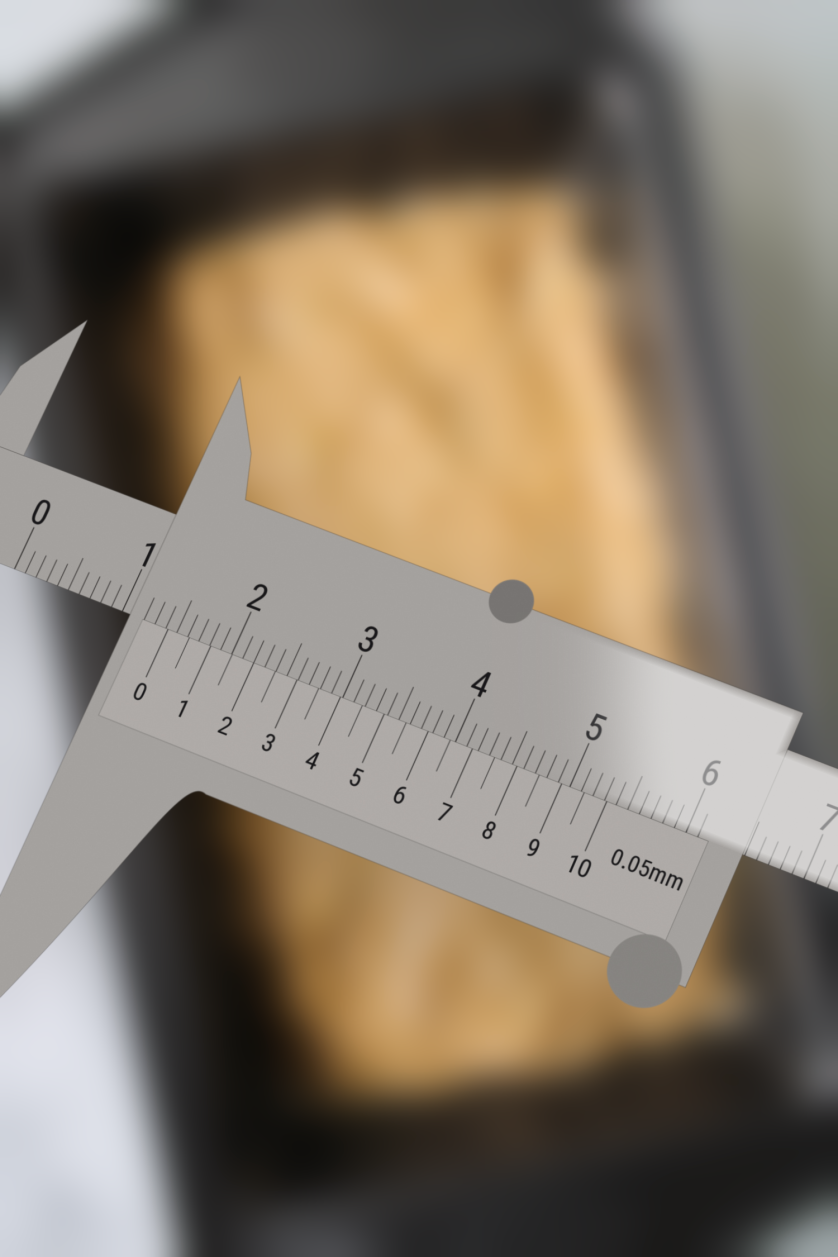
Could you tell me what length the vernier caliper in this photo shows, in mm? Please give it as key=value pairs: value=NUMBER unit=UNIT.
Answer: value=14.2 unit=mm
